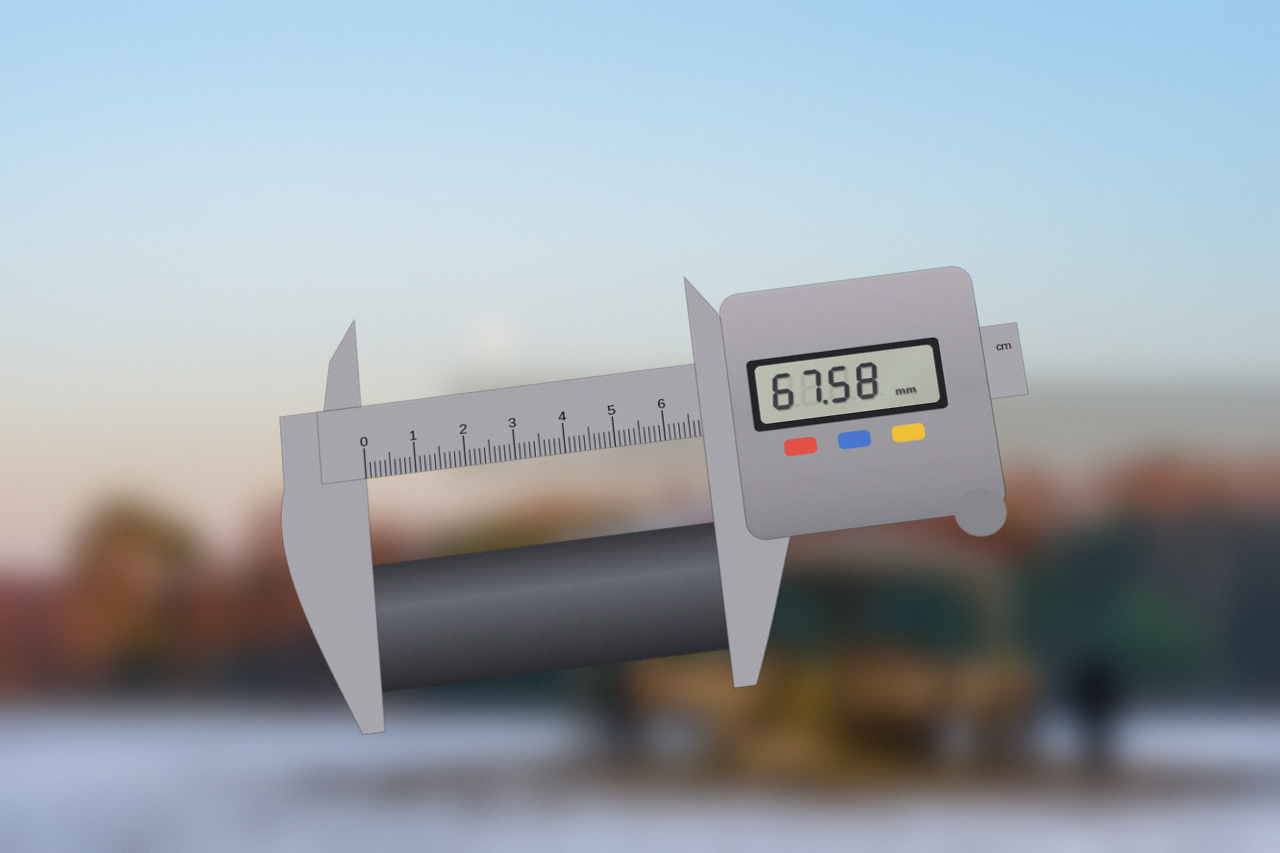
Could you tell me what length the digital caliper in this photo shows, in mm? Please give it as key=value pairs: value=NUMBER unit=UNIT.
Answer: value=67.58 unit=mm
